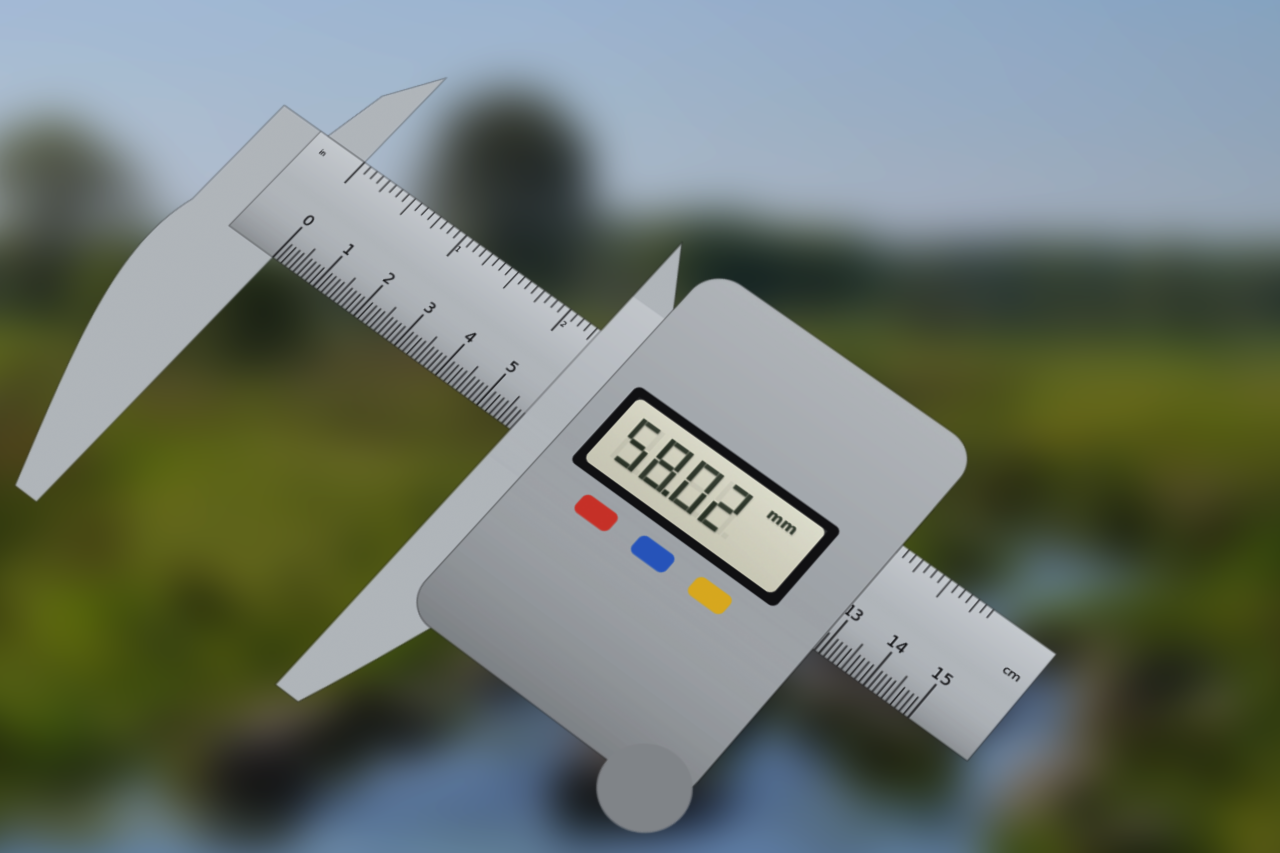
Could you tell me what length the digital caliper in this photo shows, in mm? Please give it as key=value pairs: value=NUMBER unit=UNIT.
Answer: value=58.02 unit=mm
